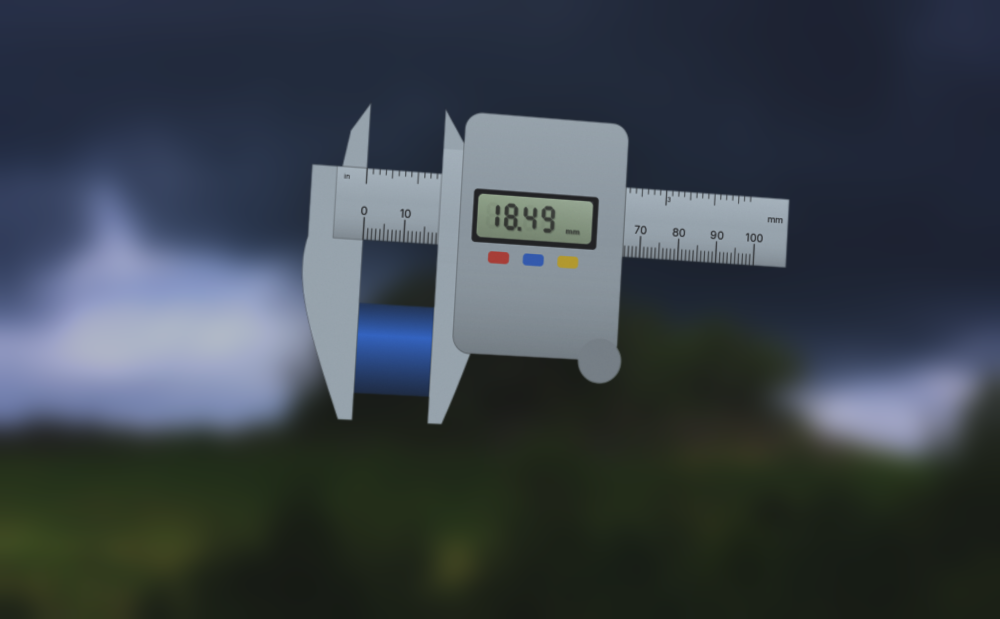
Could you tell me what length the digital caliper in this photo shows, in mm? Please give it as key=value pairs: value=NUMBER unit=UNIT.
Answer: value=18.49 unit=mm
